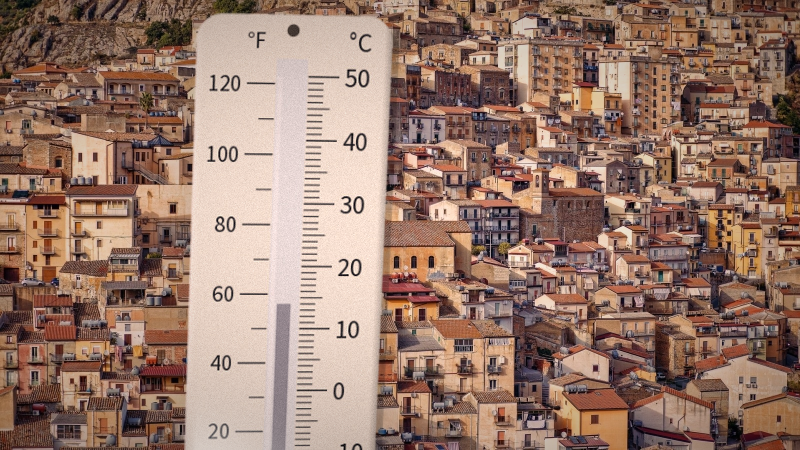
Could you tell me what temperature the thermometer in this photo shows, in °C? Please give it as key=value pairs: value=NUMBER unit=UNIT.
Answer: value=14 unit=°C
